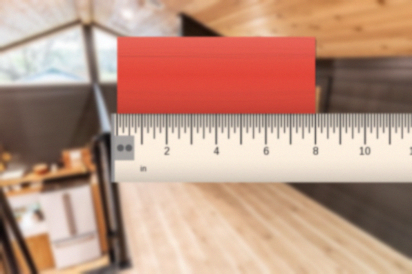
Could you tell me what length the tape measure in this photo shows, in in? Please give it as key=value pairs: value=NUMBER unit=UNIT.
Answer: value=8 unit=in
